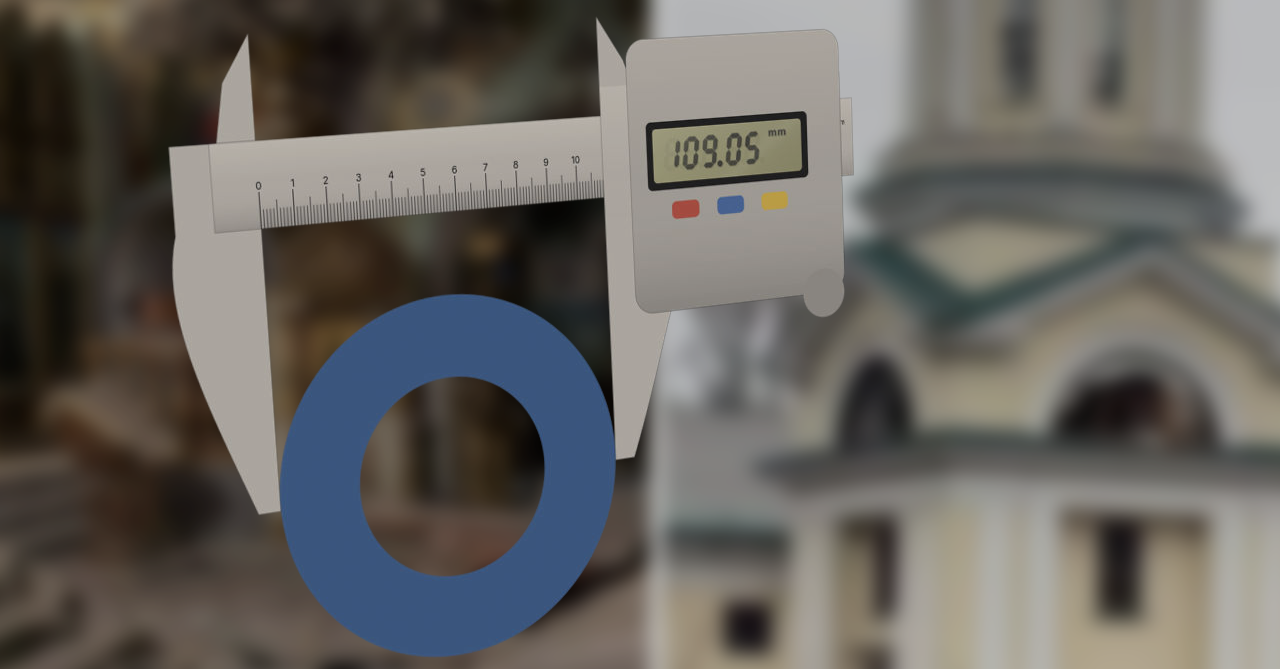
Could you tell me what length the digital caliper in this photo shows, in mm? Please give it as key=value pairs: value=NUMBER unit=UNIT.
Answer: value=109.05 unit=mm
